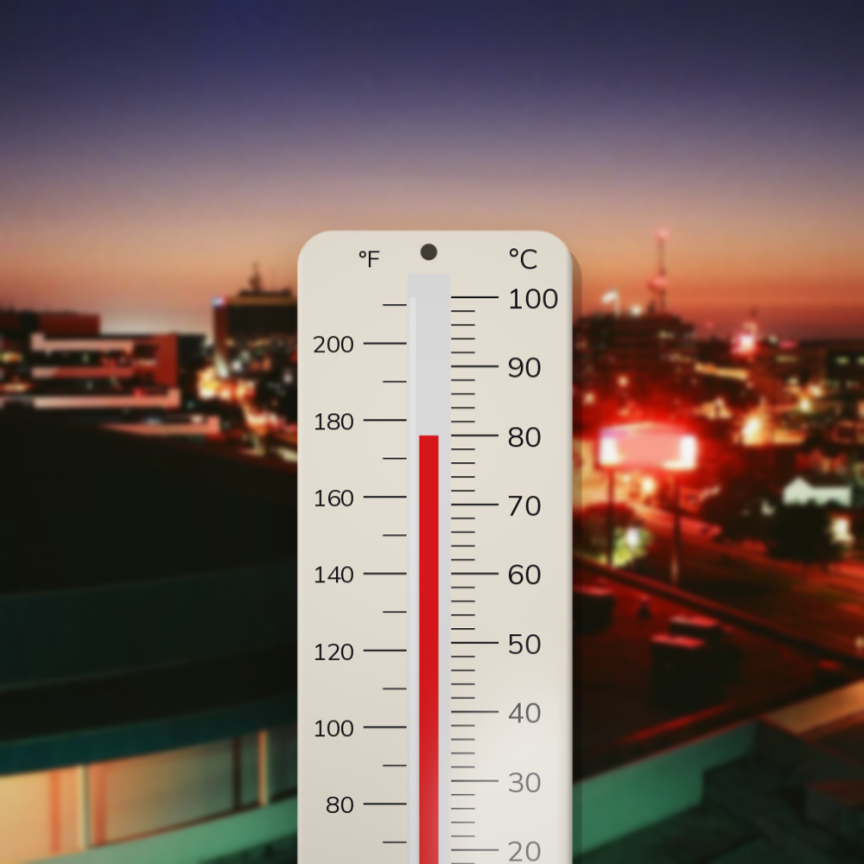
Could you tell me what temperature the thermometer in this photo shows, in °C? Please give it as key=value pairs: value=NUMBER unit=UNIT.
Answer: value=80 unit=°C
